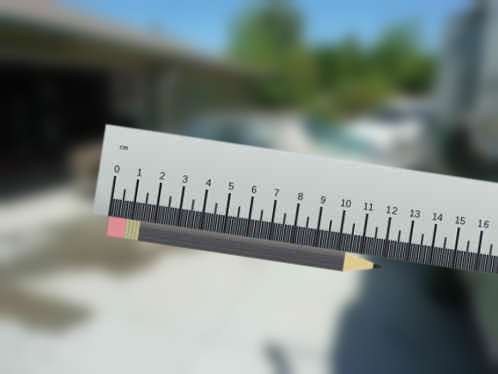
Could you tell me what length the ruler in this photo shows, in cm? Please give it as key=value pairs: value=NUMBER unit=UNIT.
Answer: value=12 unit=cm
